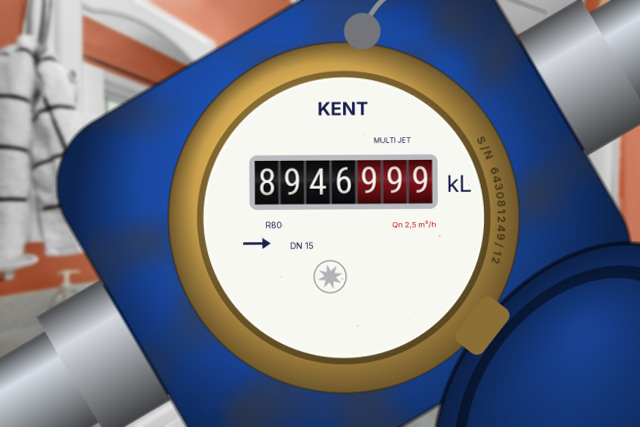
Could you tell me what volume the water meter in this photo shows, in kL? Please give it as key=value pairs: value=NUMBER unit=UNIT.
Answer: value=8946.999 unit=kL
